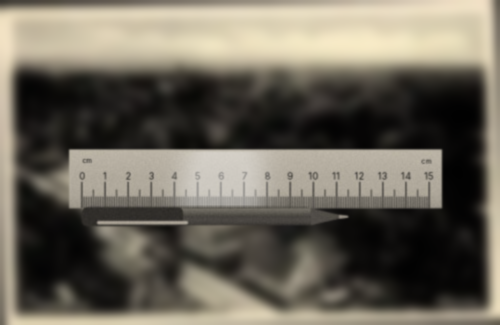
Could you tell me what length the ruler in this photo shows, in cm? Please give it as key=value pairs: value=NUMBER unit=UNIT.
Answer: value=11.5 unit=cm
